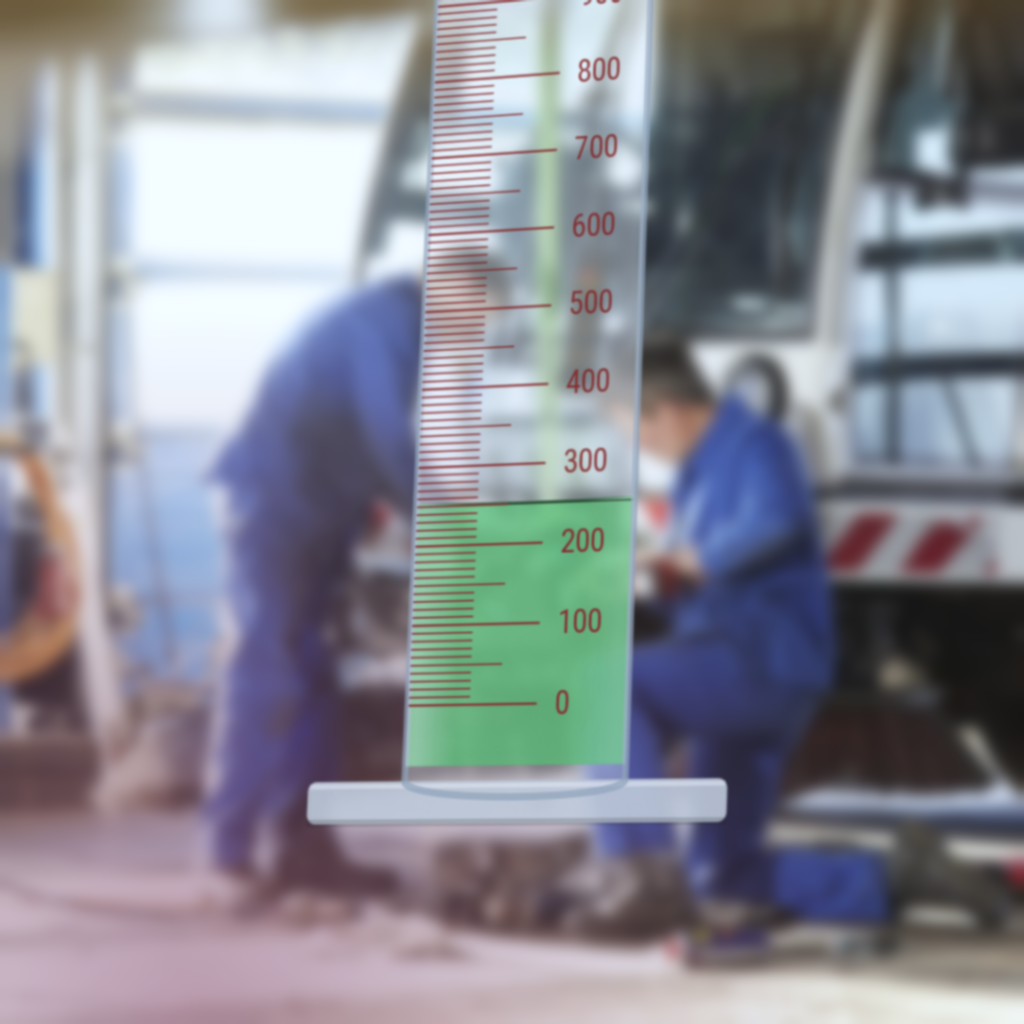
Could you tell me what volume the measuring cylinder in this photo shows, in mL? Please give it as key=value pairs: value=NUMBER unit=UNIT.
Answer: value=250 unit=mL
